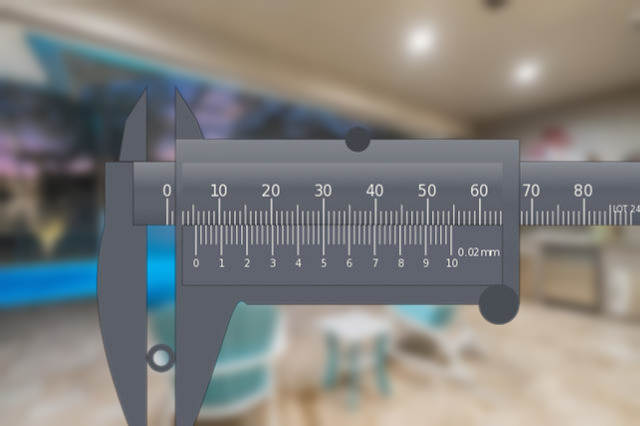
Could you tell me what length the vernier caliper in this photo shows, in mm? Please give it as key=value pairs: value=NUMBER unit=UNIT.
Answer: value=5.5 unit=mm
